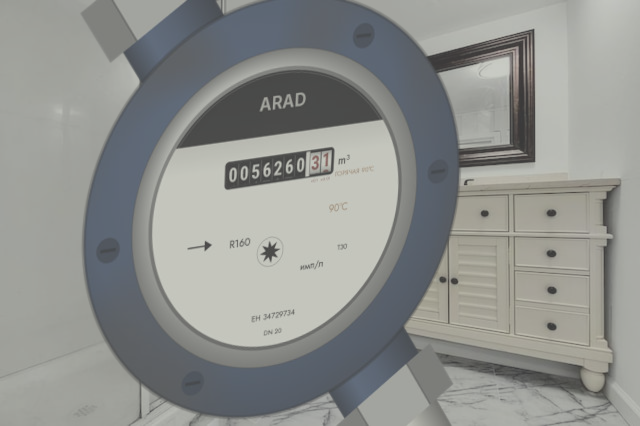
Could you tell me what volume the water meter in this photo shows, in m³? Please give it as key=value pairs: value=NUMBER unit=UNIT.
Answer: value=56260.31 unit=m³
